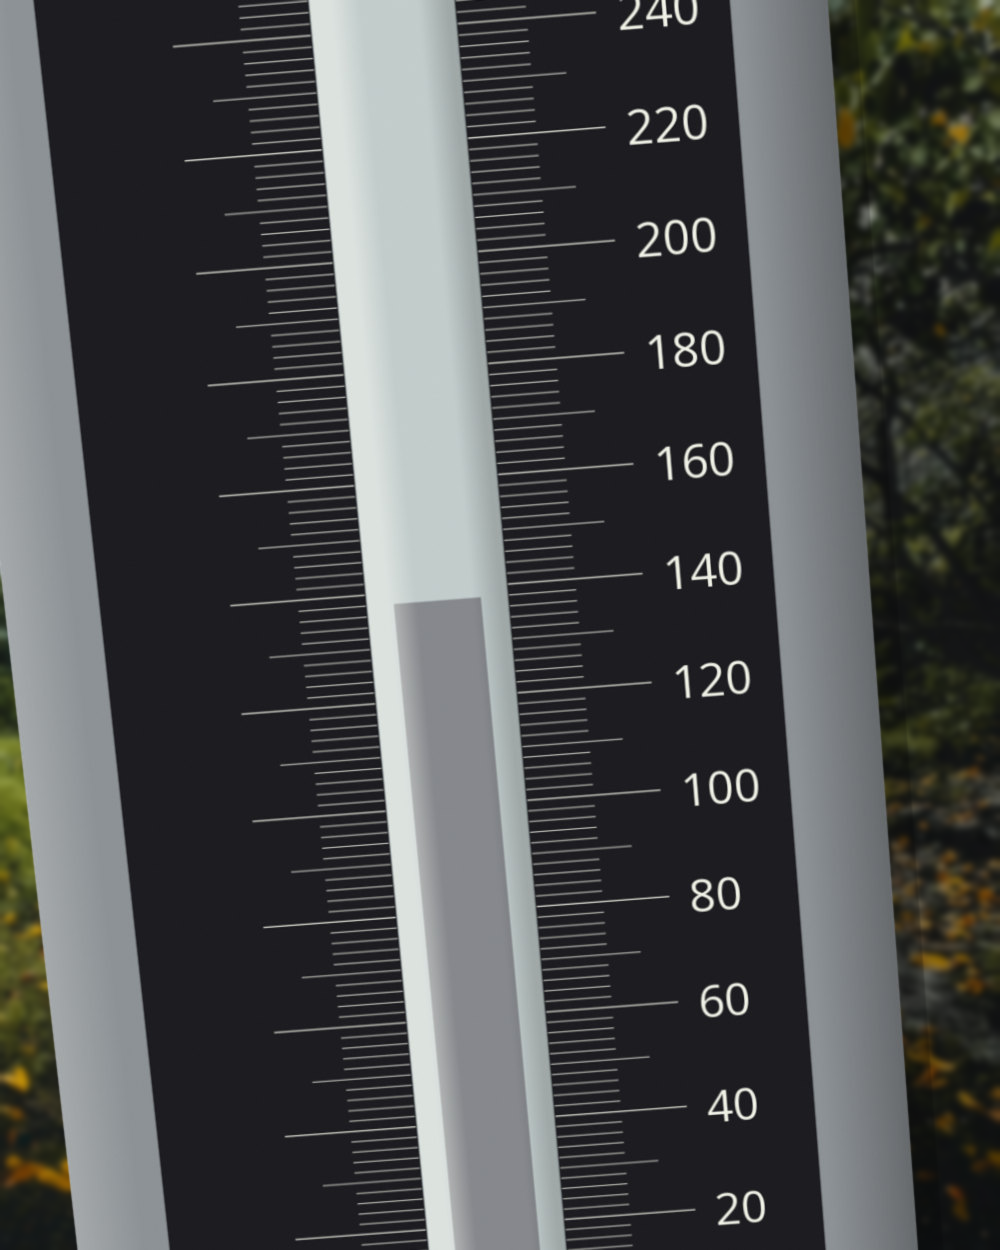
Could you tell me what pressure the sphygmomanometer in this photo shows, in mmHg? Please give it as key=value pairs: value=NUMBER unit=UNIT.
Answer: value=138 unit=mmHg
